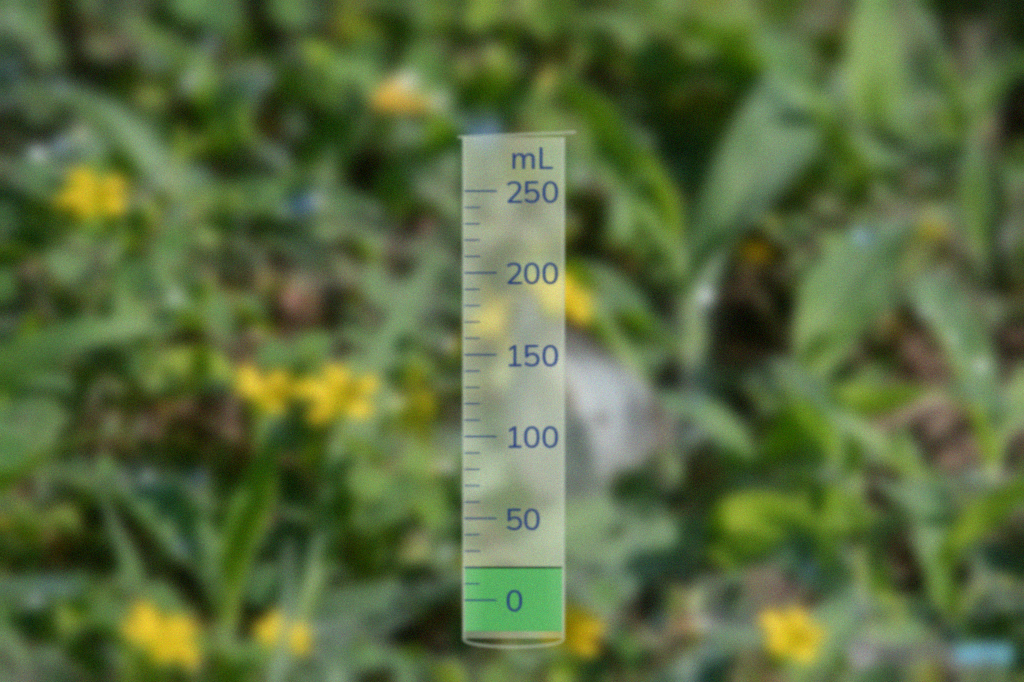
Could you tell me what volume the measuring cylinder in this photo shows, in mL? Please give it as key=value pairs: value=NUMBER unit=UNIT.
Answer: value=20 unit=mL
